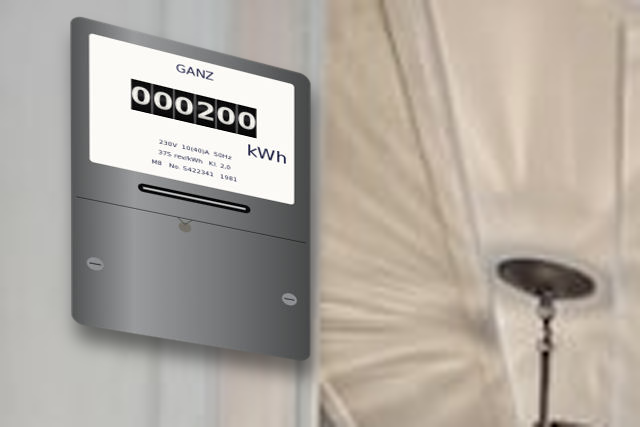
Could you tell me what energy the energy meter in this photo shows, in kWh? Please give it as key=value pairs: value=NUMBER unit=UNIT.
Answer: value=200 unit=kWh
